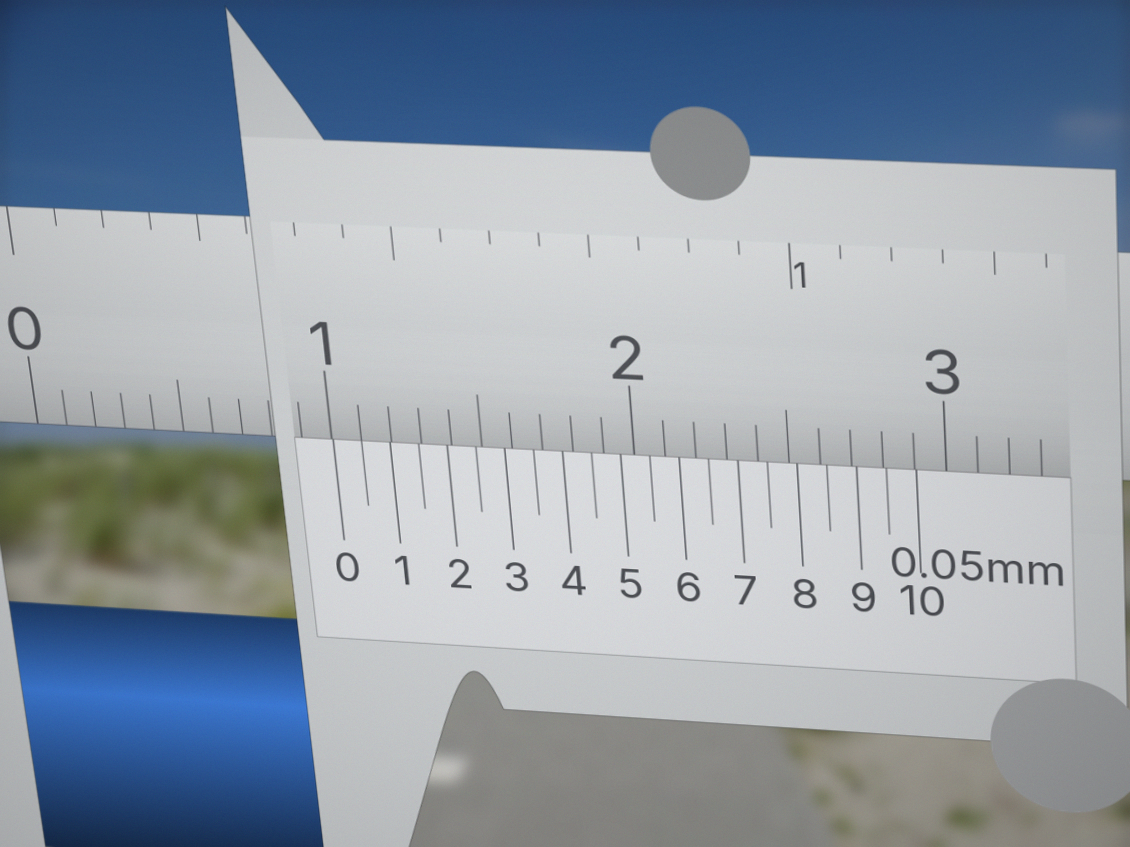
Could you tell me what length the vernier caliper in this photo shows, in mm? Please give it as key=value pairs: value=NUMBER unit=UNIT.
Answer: value=10.05 unit=mm
